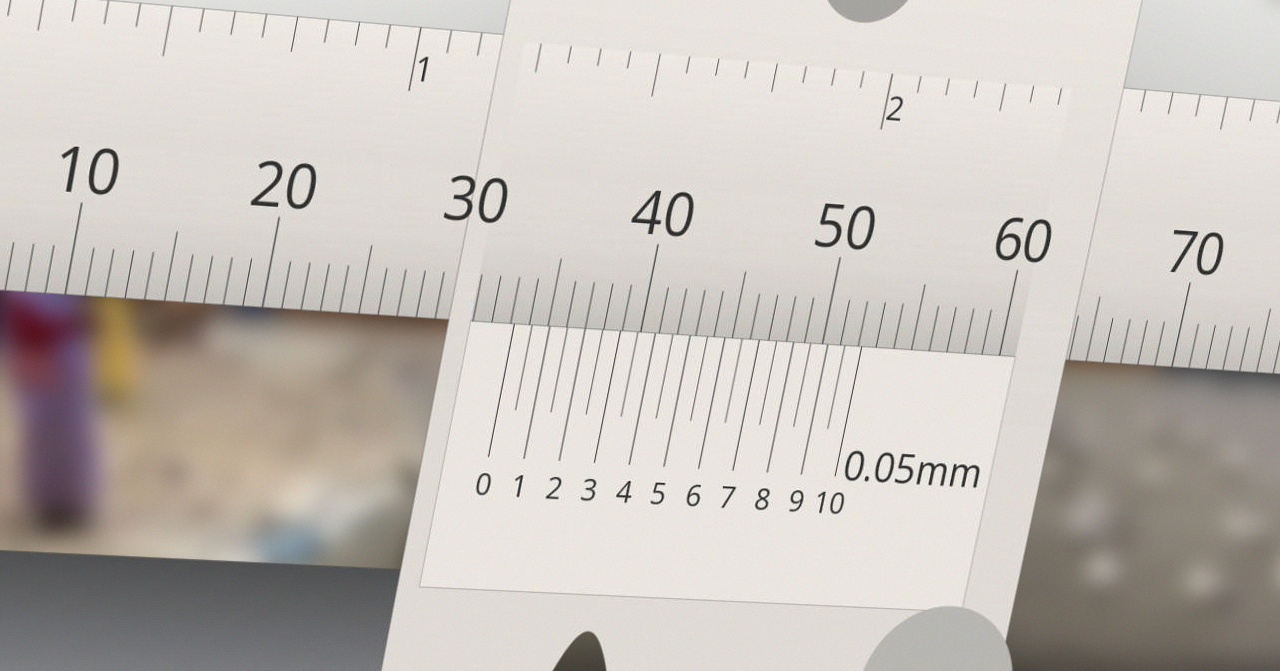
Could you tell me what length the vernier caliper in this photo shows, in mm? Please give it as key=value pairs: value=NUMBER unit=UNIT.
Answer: value=33.2 unit=mm
